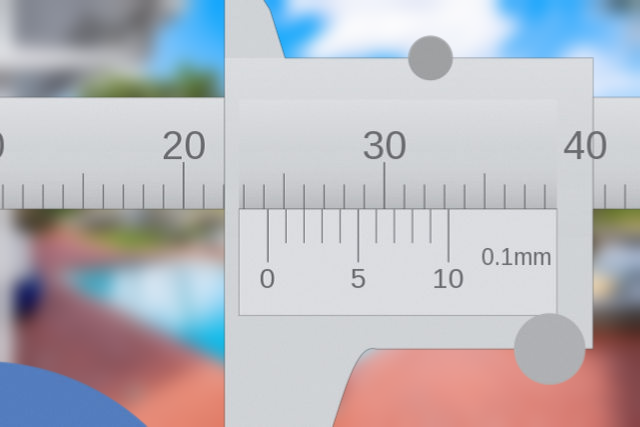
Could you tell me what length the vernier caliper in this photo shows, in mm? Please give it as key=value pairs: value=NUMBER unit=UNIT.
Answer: value=24.2 unit=mm
